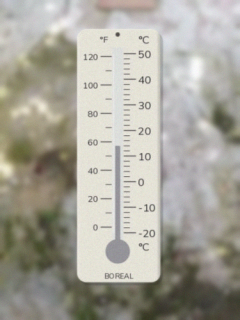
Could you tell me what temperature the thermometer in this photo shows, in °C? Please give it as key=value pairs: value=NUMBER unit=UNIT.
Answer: value=14 unit=°C
